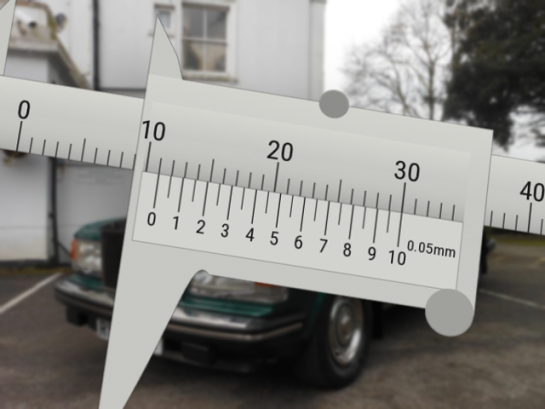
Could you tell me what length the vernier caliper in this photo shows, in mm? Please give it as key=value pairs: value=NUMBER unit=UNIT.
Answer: value=11.0 unit=mm
